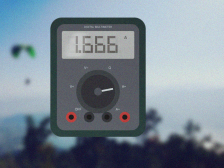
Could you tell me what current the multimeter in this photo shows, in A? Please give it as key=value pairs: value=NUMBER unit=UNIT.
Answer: value=1.666 unit=A
